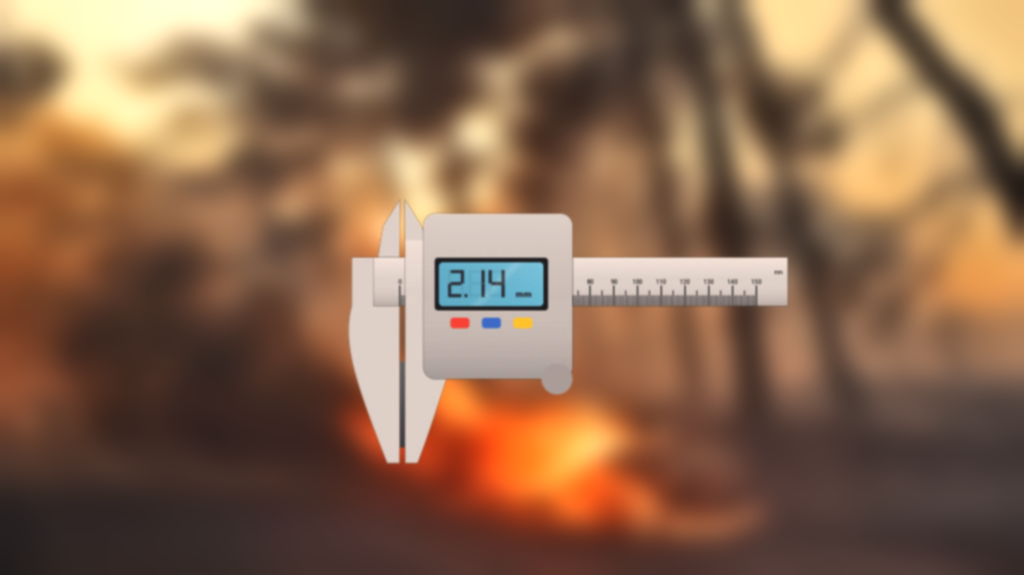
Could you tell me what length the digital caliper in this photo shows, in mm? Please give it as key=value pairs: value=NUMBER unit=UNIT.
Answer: value=2.14 unit=mm
